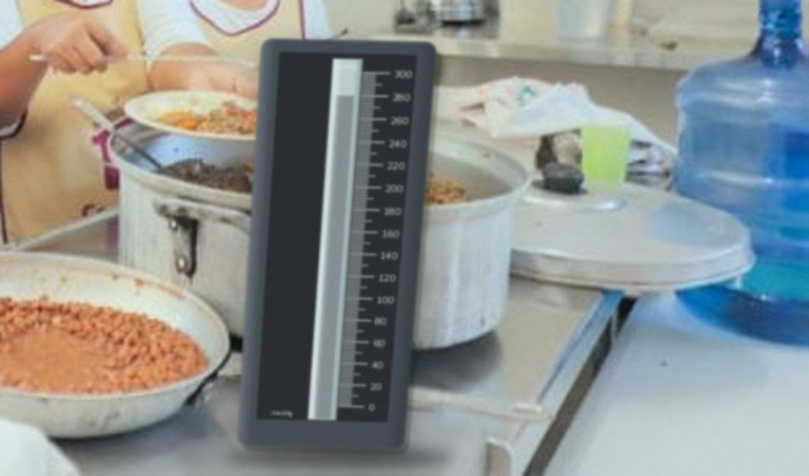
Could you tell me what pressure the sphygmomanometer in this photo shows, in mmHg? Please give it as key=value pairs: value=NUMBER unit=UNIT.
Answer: value=280 unit=mmHg
